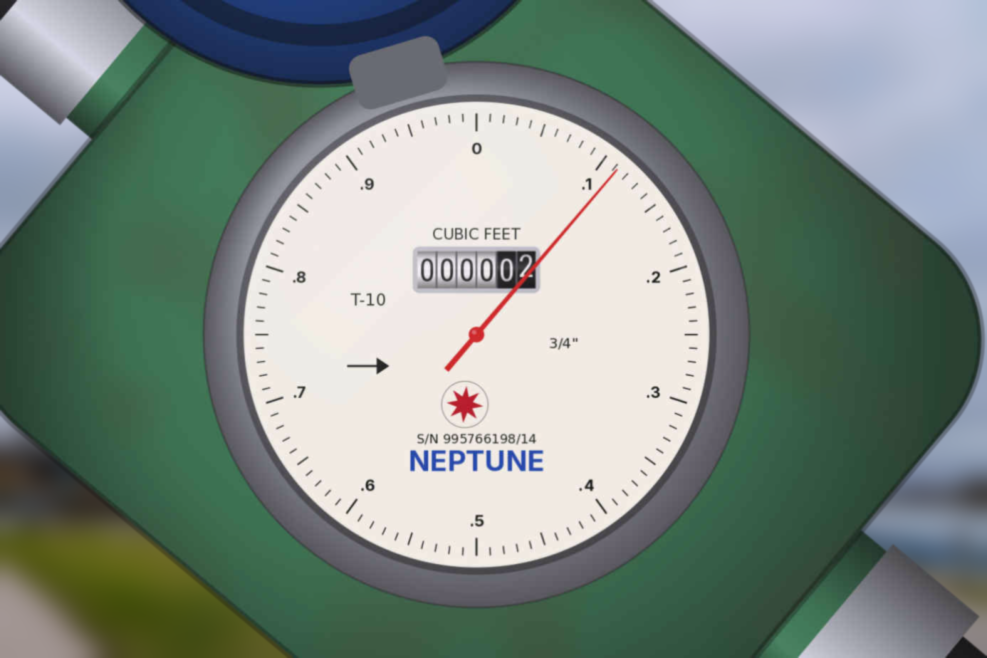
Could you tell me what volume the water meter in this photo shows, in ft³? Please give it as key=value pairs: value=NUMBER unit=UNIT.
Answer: value=2.11 unit=ft³
